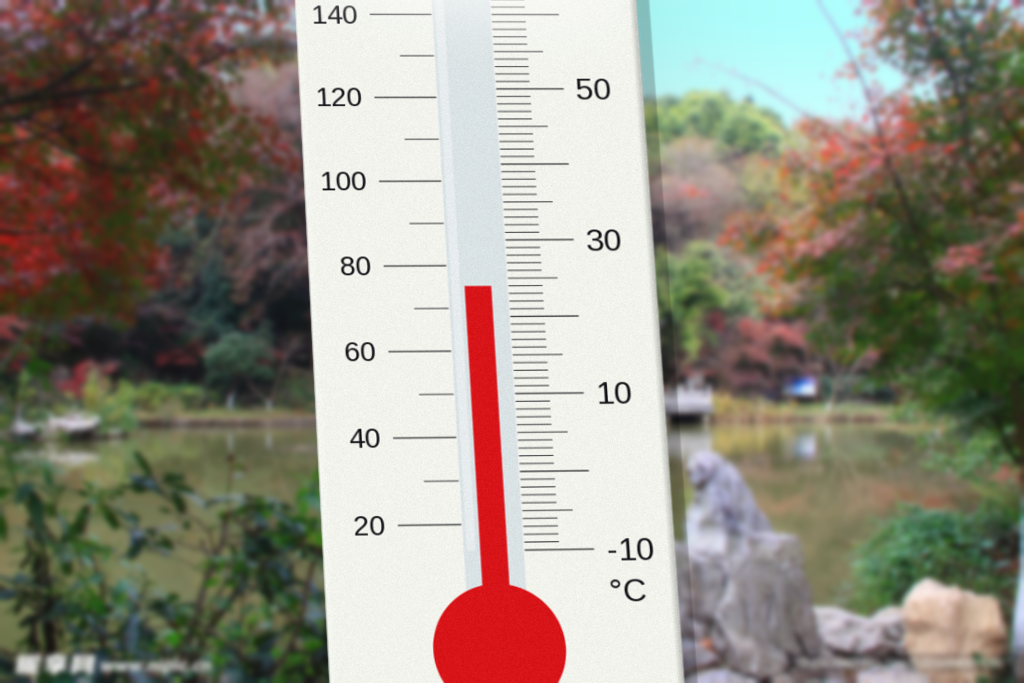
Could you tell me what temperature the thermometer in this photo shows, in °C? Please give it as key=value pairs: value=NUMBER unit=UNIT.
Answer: value=24 unit=°C
